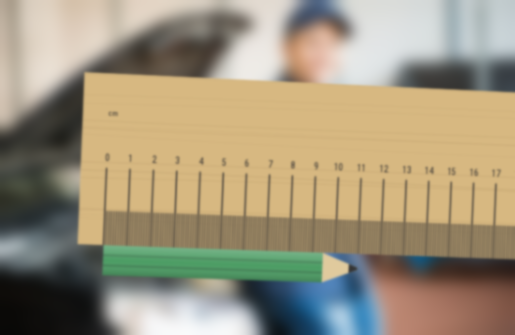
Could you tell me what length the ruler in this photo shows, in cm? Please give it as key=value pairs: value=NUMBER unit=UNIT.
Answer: value=11 unit=cm
